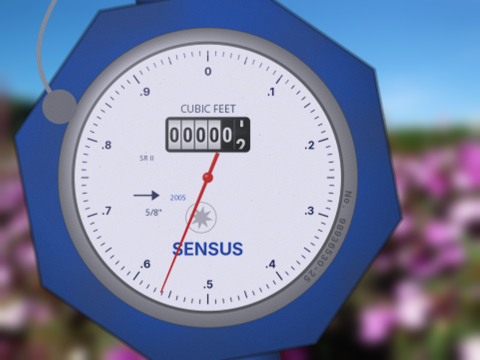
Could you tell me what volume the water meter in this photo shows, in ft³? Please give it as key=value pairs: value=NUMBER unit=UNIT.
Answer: value=1.56 unit=ft³
